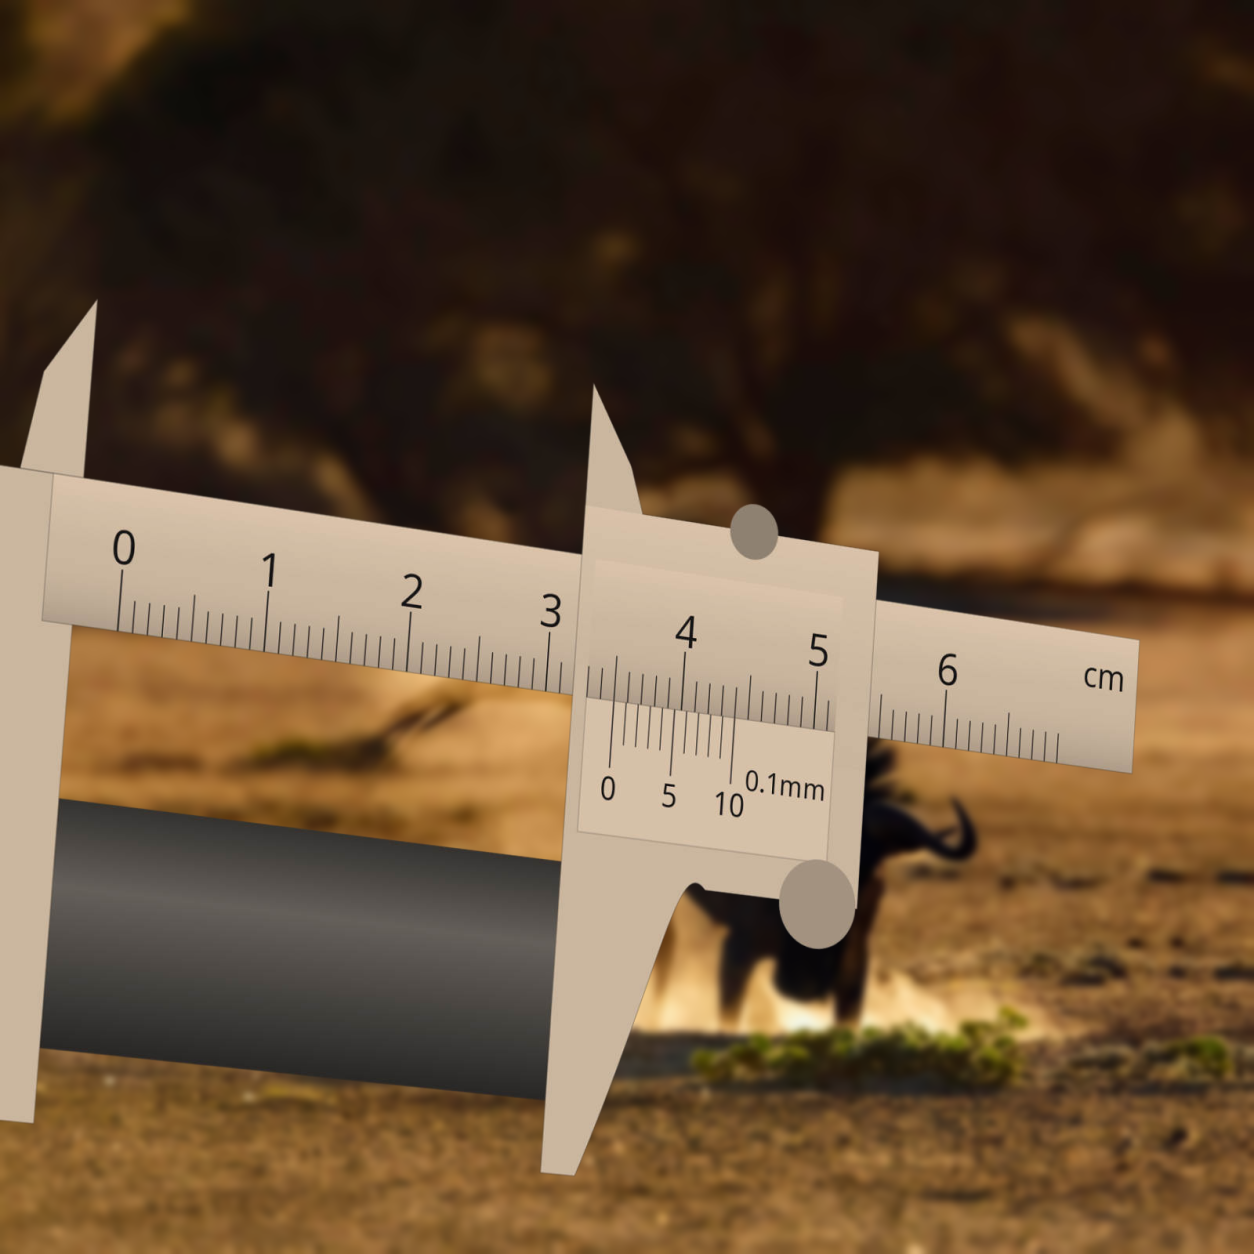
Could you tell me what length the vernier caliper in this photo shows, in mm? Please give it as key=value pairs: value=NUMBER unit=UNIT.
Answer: value=35.0 unit=mm
